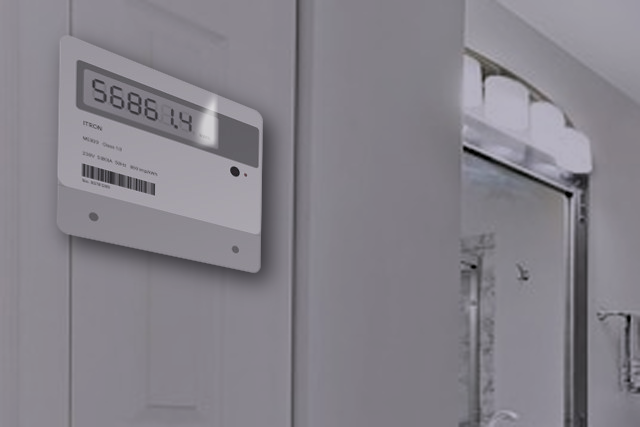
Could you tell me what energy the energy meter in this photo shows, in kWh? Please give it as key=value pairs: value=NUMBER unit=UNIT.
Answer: value=56861.4 unit=kWh
